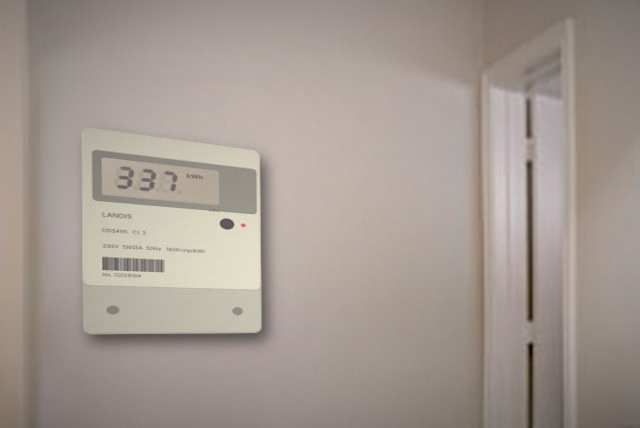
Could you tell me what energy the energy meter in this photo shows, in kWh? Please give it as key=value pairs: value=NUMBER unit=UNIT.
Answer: value=337 unit=kWh
